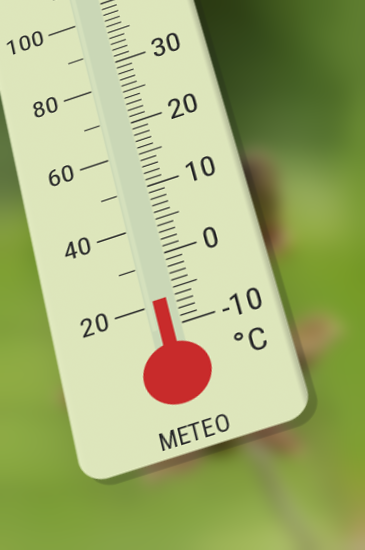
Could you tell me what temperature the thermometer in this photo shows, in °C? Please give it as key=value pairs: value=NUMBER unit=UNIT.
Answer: value=-6 unit=°C
